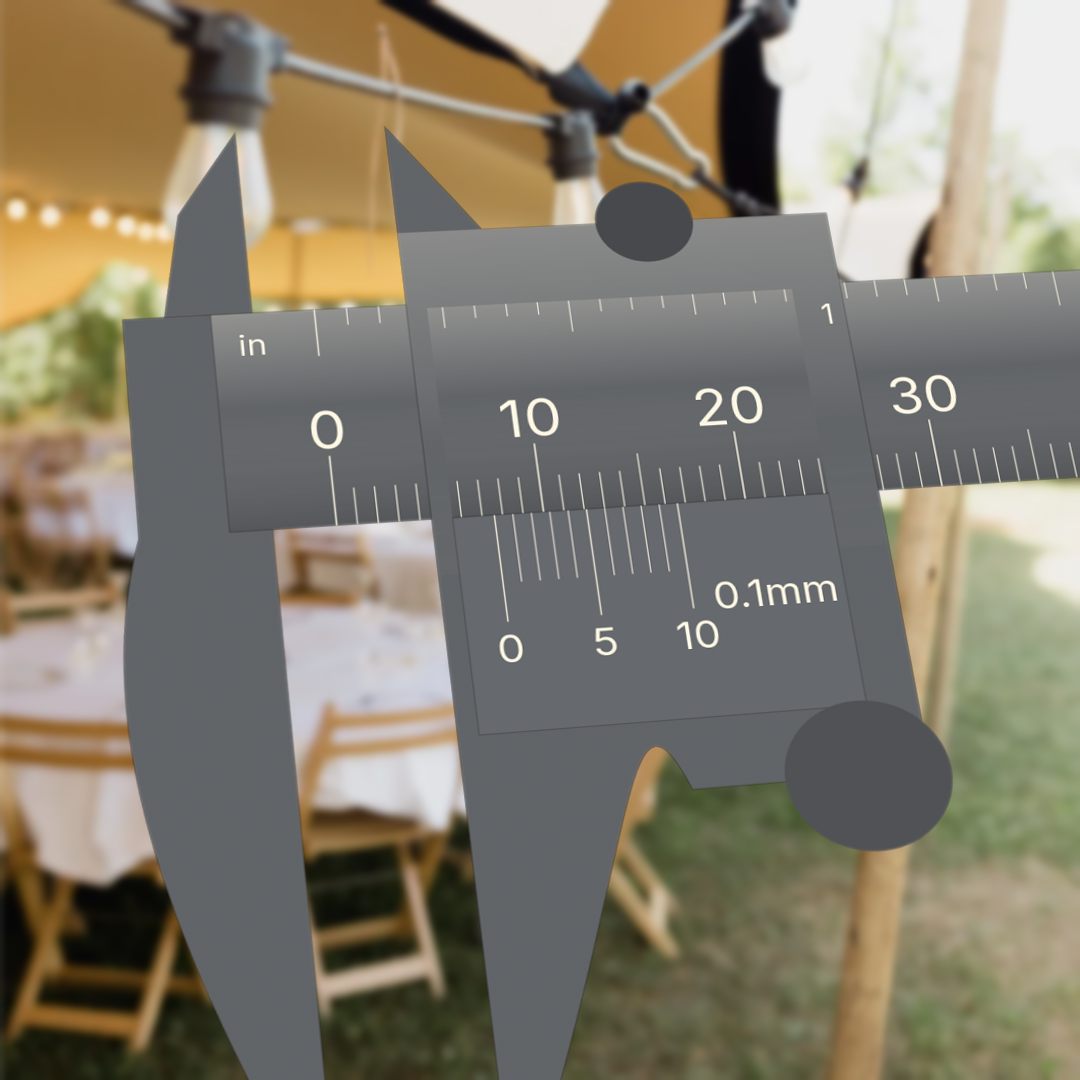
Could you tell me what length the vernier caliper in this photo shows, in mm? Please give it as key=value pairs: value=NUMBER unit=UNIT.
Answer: value=7.6 unit=mm
